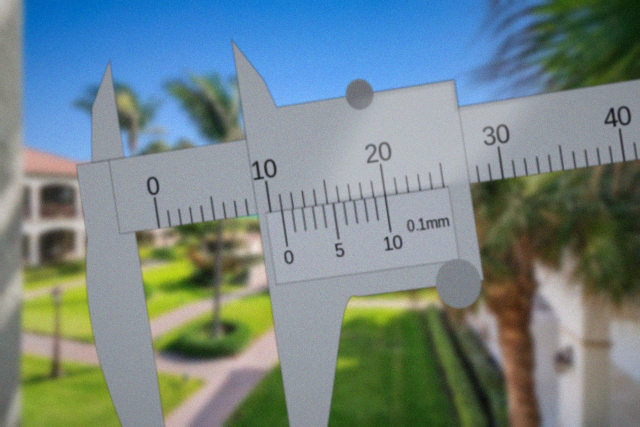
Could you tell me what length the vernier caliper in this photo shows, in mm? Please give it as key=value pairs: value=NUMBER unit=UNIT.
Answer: value=11.0 unit=mm
